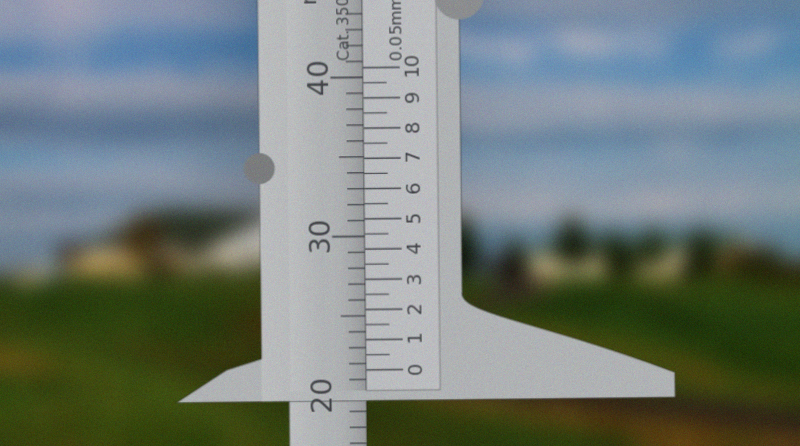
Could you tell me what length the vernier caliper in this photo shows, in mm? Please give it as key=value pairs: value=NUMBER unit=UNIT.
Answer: value=21.6 unit=mm
